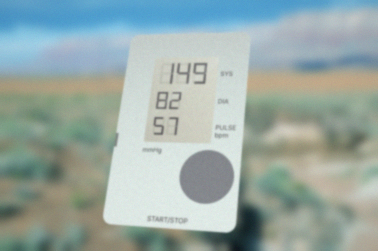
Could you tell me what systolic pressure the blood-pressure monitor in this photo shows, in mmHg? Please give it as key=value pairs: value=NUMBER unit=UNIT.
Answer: value=149 unit=mmHg
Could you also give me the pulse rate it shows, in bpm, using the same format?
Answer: value=57 unit=bpm
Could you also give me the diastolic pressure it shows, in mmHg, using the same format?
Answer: value=82 unit=mmHg
